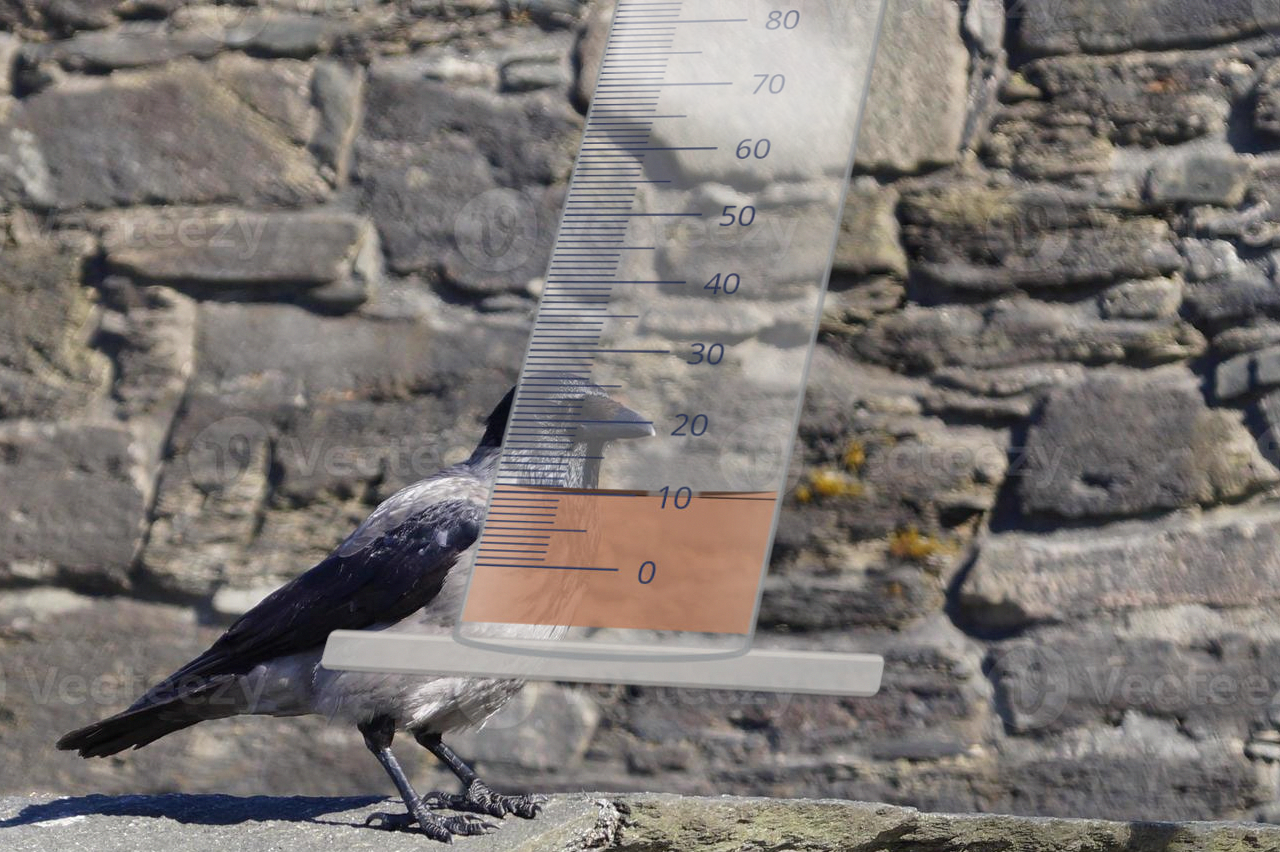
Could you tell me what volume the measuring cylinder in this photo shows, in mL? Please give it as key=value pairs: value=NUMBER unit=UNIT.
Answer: value=10 unit=mL
